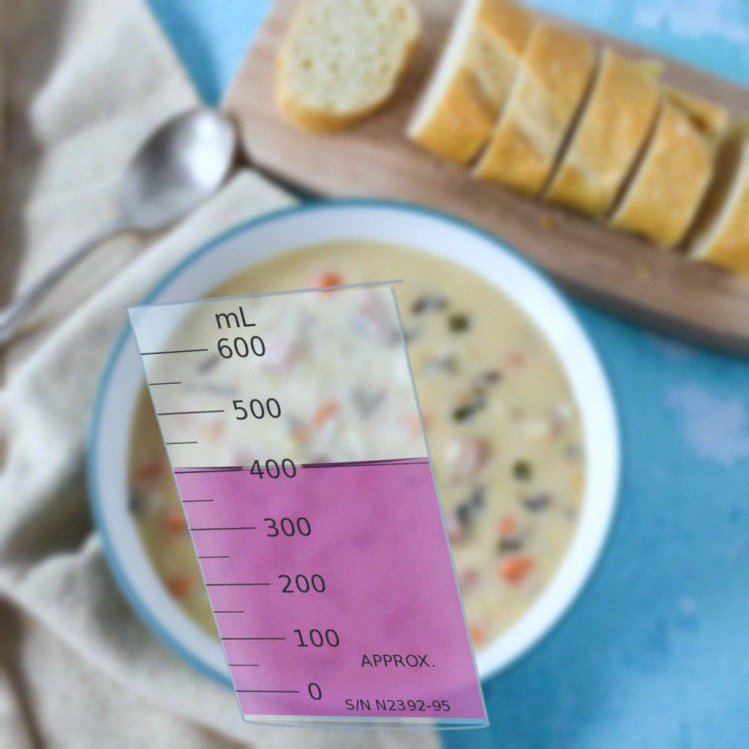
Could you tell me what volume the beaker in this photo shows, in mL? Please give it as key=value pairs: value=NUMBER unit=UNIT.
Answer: value=400 unit=mL
